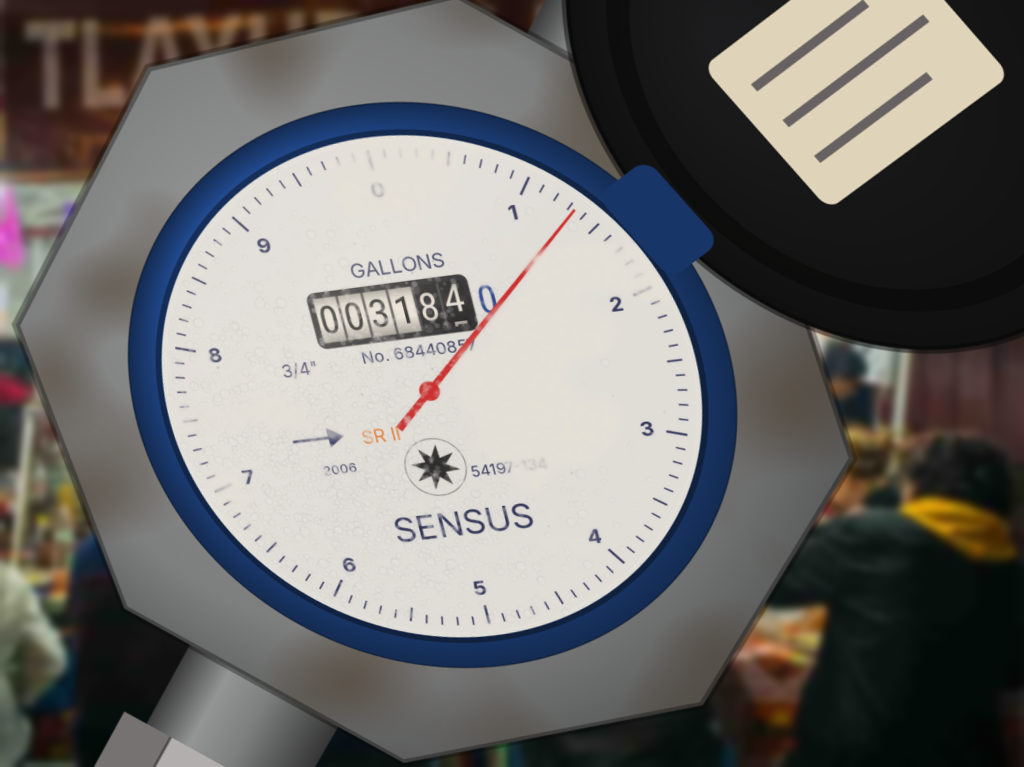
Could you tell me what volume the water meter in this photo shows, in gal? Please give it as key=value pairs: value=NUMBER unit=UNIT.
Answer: value=31841.3 unit=gal
